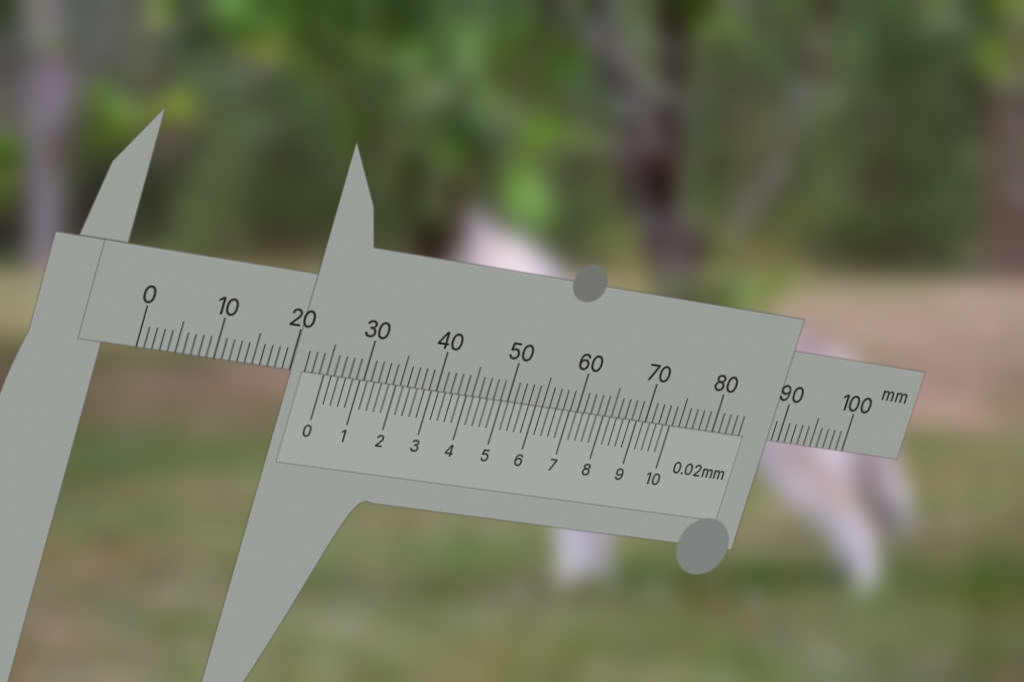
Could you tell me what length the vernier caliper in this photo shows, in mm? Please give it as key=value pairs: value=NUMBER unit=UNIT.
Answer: value=24.6 unit=mm
